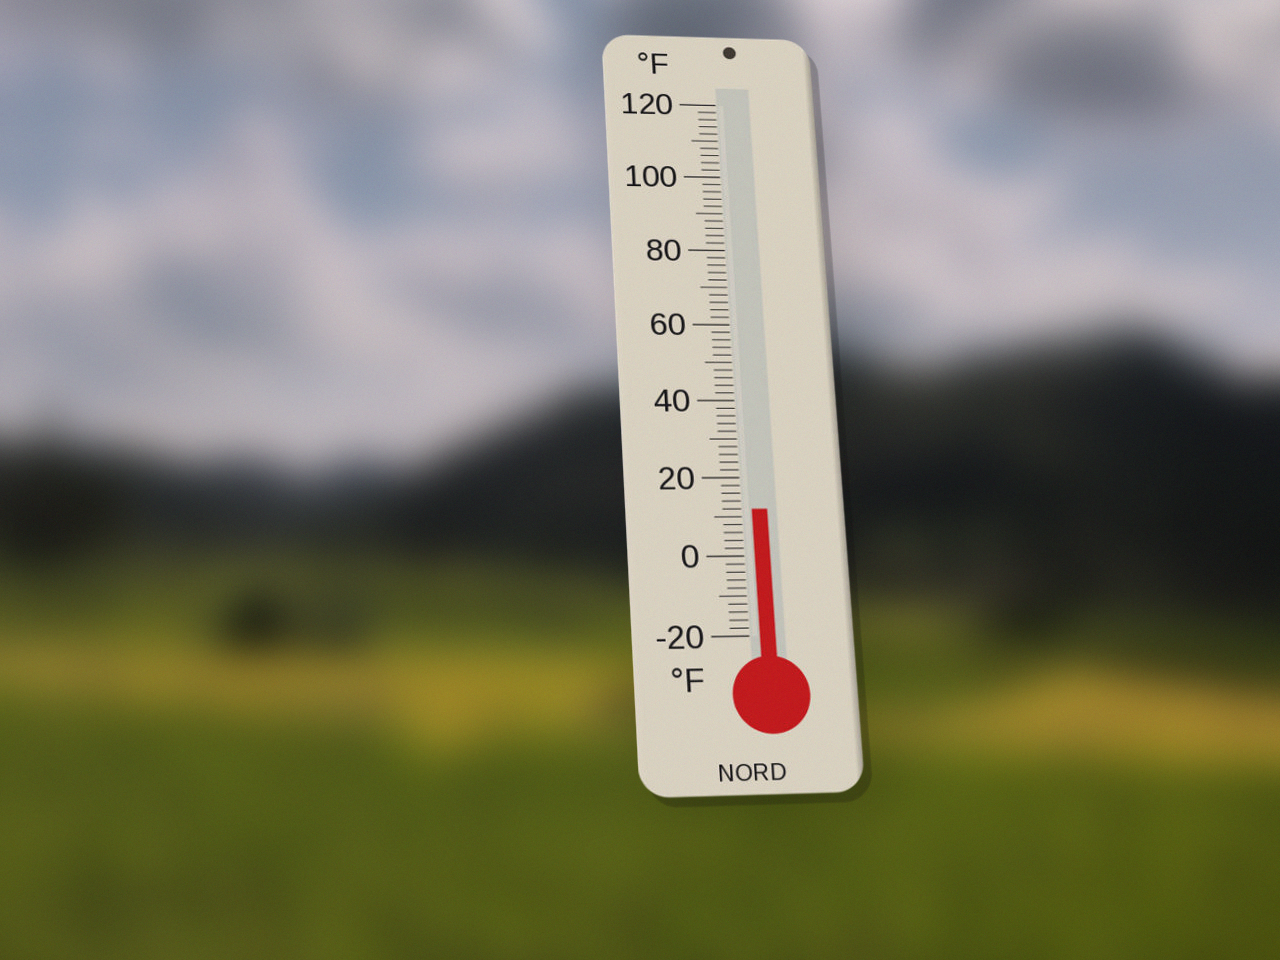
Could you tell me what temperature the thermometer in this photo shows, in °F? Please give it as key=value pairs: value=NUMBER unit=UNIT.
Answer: value=12 unit=°F
